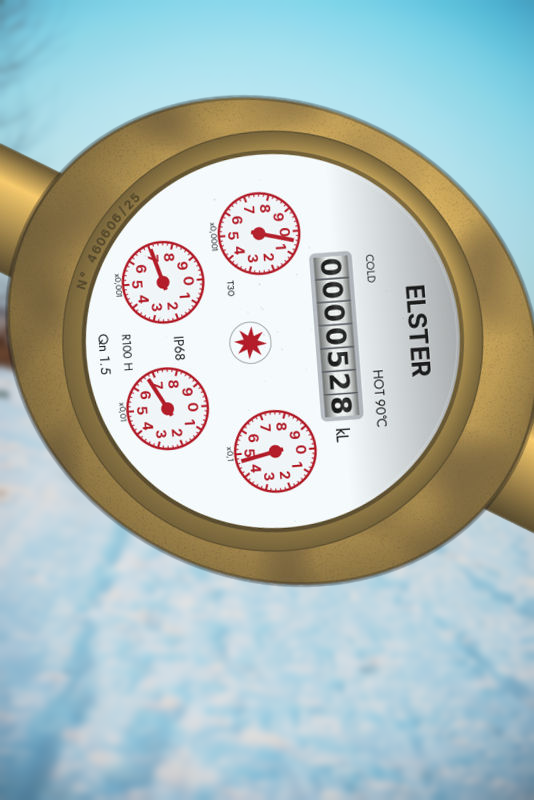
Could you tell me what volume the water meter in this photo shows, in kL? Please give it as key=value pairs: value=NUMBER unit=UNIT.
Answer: value=528.4670 unit=kL
